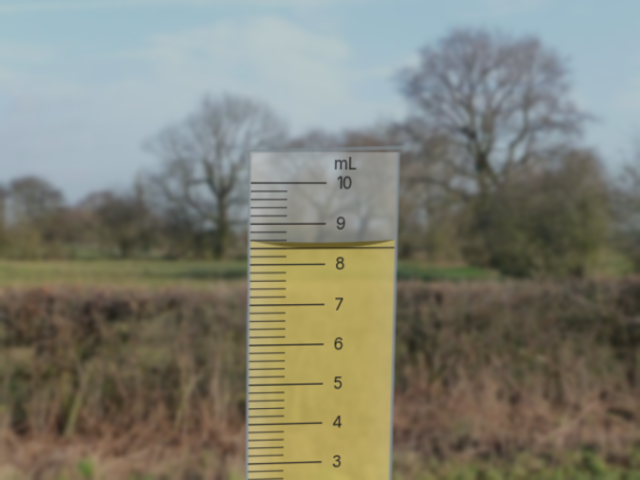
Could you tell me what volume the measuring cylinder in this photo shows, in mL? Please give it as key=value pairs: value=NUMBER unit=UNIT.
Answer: value=8.4 unit=mL
